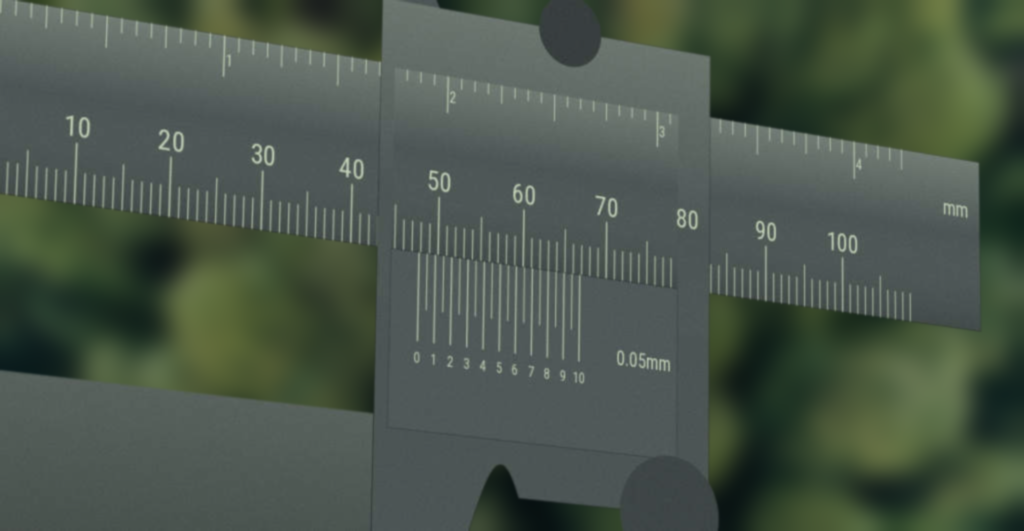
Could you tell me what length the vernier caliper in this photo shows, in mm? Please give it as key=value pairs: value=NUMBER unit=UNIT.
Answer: value=47.8 unit=mm
